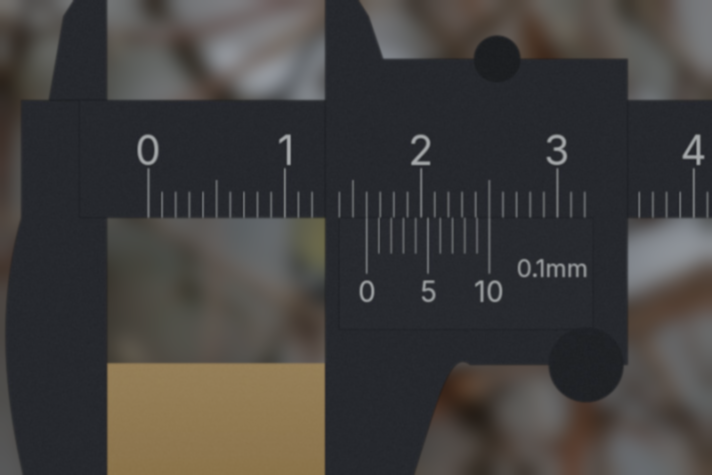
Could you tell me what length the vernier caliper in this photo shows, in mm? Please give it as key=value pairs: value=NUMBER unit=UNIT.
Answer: value=16.0 unit=mm
